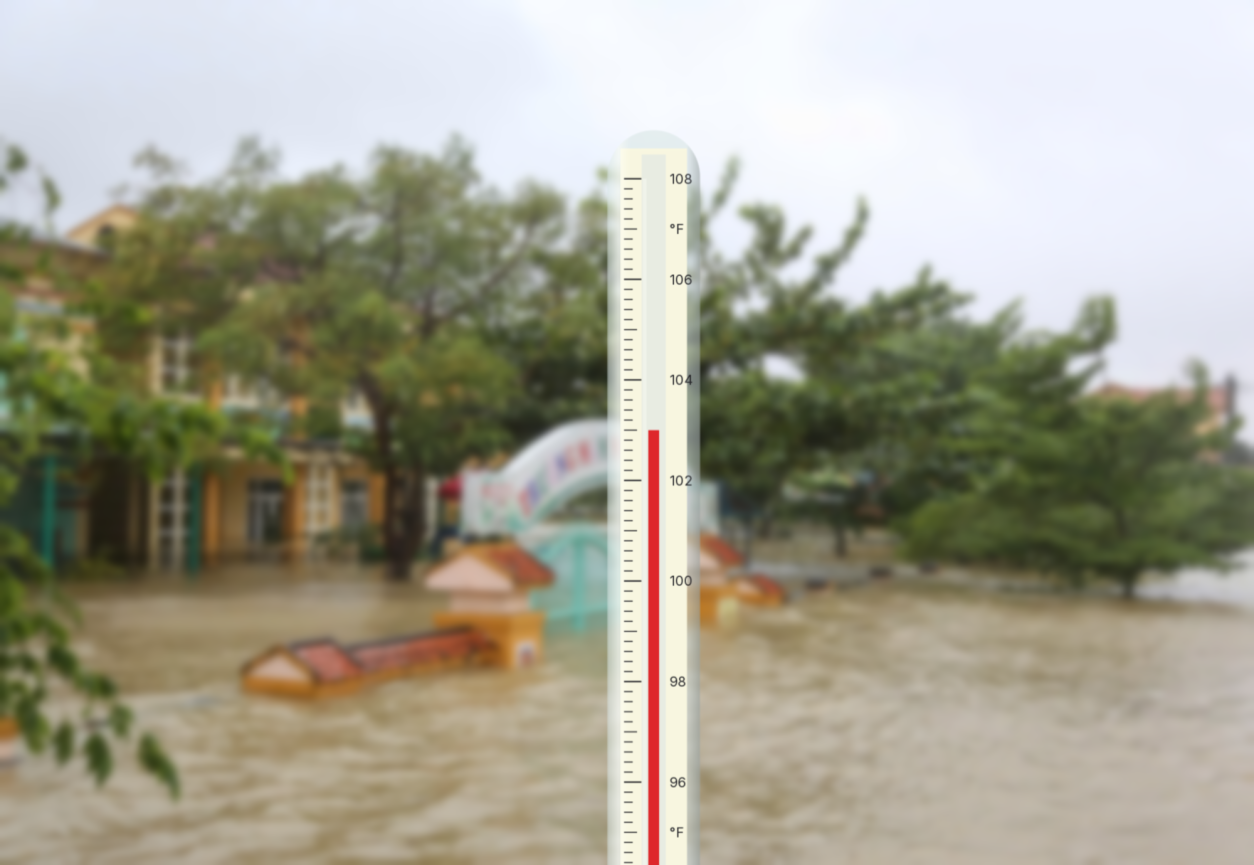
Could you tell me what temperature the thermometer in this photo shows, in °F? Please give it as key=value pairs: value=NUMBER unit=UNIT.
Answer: value=103 unit=°F
